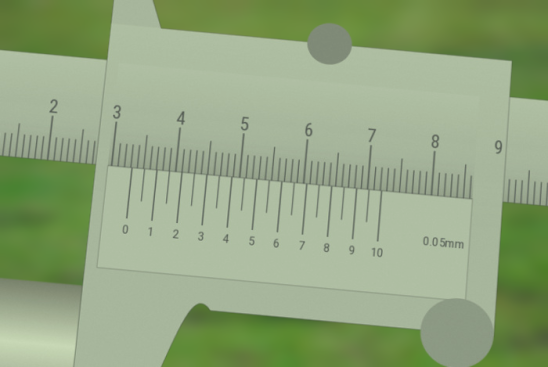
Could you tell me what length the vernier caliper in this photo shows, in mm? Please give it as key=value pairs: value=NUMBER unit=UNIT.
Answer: value=33.2 unit=mm
